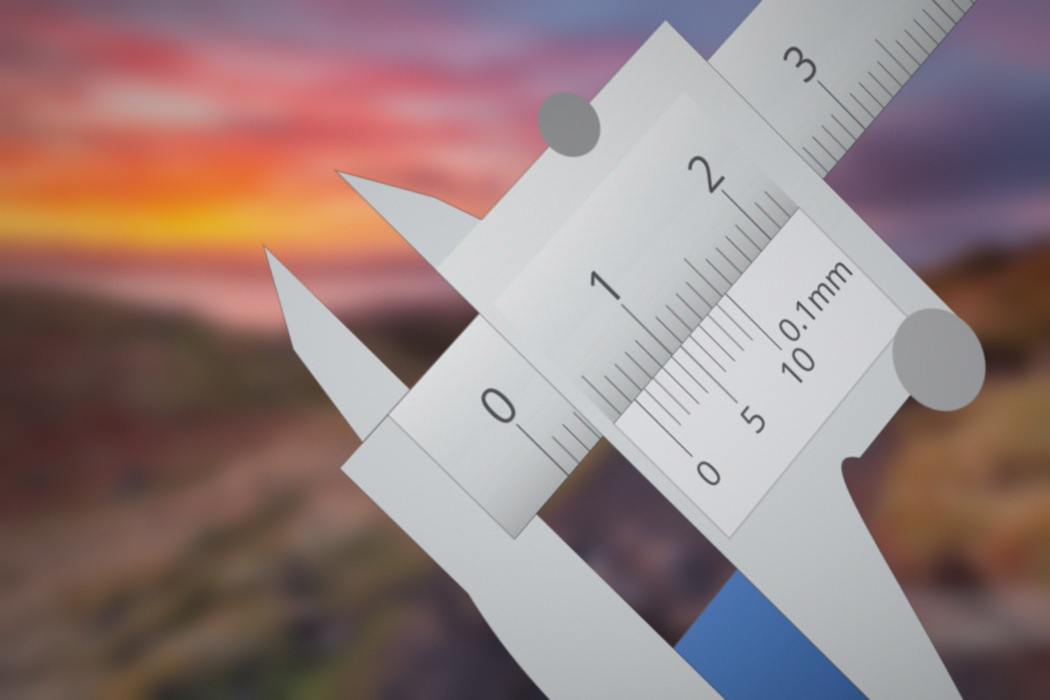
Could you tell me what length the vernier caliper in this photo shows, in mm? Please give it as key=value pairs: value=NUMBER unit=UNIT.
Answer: value=6.3 unit=mm
